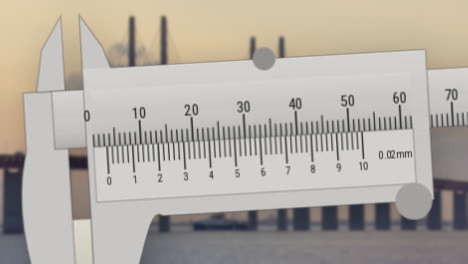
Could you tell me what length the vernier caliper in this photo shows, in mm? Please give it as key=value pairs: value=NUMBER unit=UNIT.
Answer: value=3.5 unit=mm
